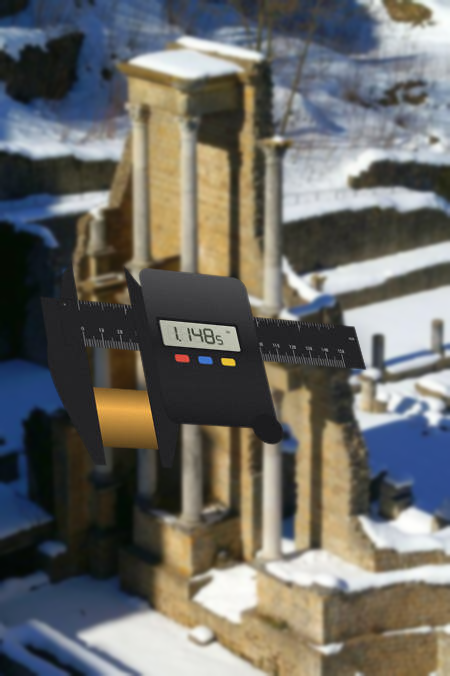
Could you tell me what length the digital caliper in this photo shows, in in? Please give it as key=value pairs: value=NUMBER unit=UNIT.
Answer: value=1.1485 unit=in
